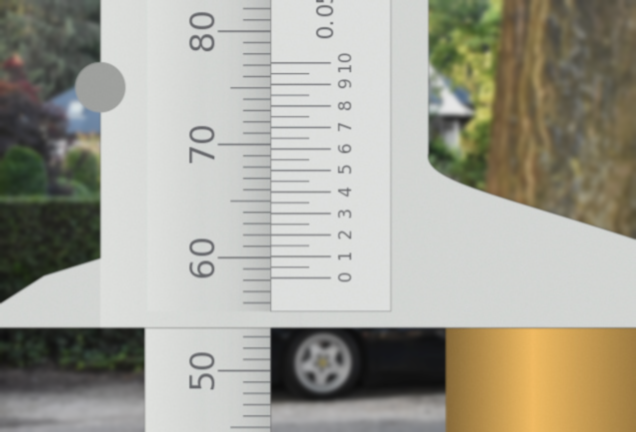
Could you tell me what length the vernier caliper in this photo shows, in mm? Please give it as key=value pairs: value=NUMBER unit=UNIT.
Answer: value=58.2 unit=mm
